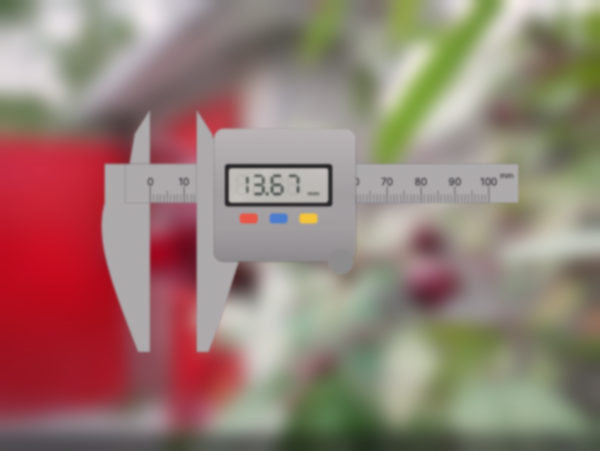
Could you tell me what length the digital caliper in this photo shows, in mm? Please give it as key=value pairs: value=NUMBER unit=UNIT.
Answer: value=13.67 unit=mm
